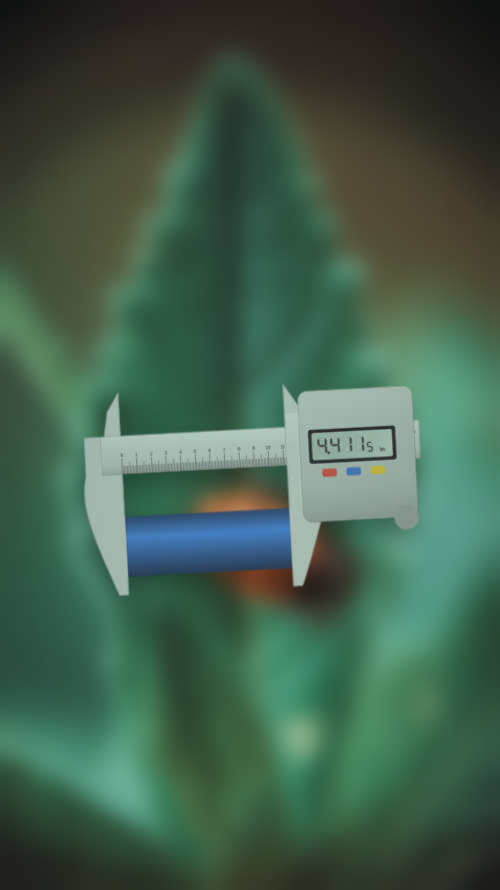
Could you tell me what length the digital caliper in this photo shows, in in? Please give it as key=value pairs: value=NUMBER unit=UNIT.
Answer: value=4.4115 unit=in
